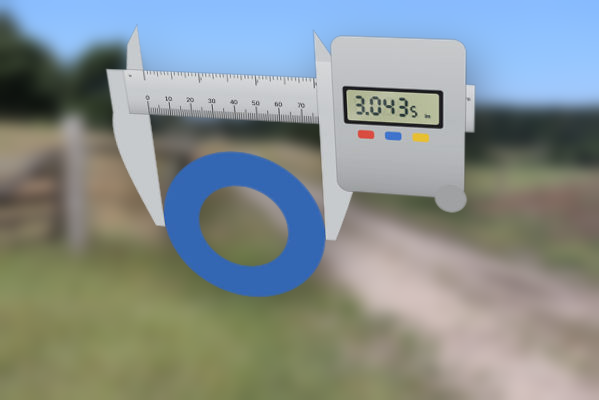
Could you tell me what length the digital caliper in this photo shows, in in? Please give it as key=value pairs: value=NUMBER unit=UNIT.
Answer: value=3.0435 unit=in
